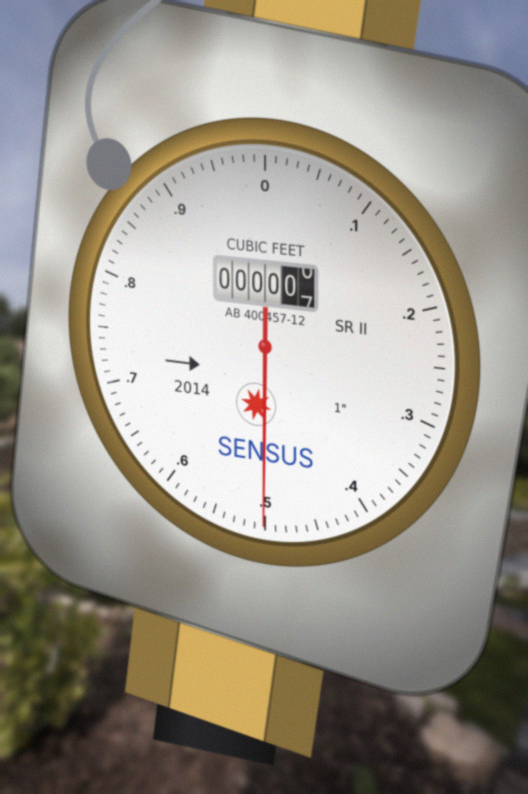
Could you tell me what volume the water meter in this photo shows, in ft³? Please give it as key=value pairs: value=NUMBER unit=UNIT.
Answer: value=6.50 unit=ft³
